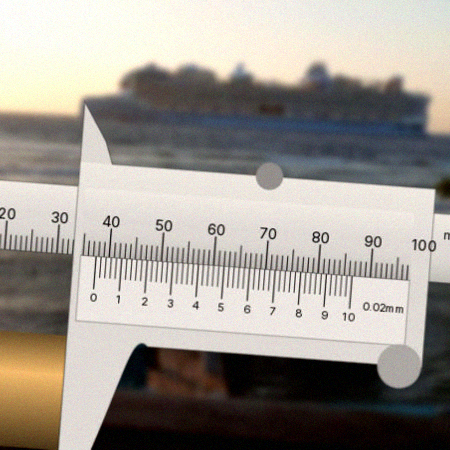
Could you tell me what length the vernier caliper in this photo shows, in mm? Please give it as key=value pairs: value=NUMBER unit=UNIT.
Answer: value=37.5 unit=mm
